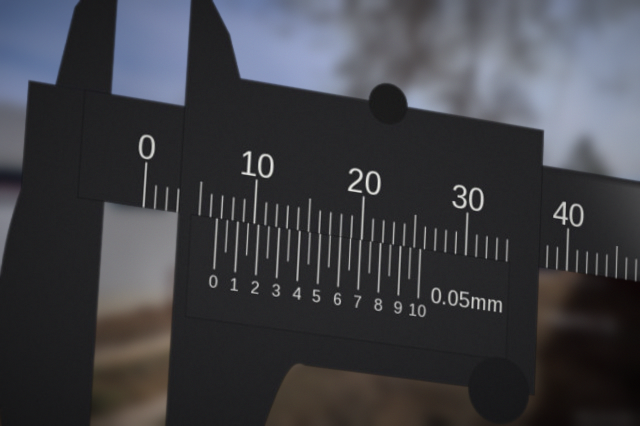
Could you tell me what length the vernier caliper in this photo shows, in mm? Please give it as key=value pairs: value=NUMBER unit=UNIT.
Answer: value=6.6 unit=mm
